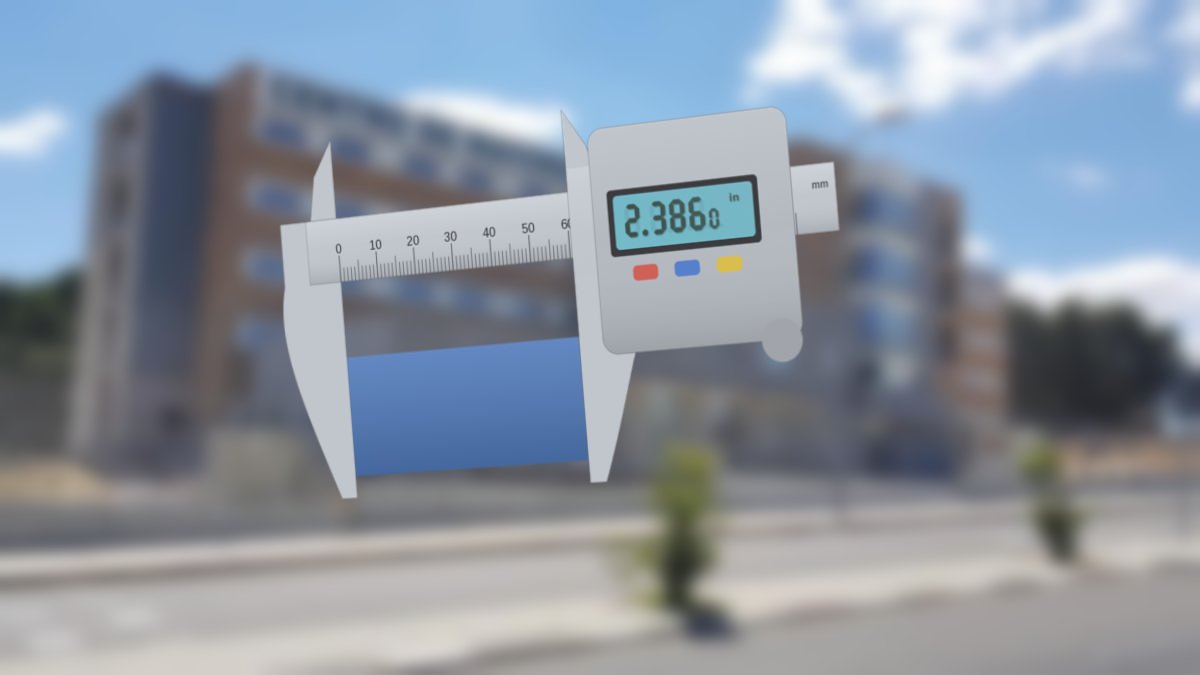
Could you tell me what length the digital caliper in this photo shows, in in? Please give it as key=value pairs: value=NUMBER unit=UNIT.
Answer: value=2.3860 unit=in
